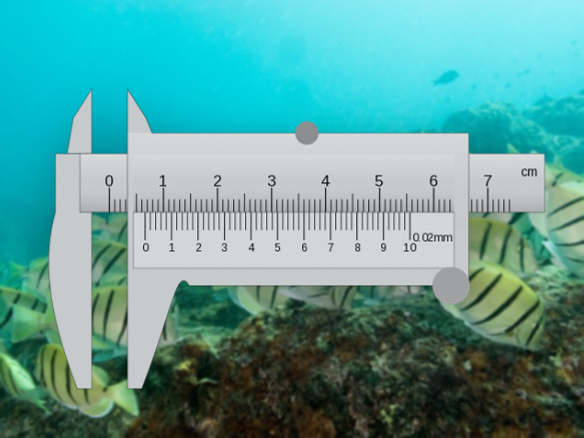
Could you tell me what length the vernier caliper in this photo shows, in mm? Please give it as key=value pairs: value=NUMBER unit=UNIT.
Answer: value=6.6 unit=mm
